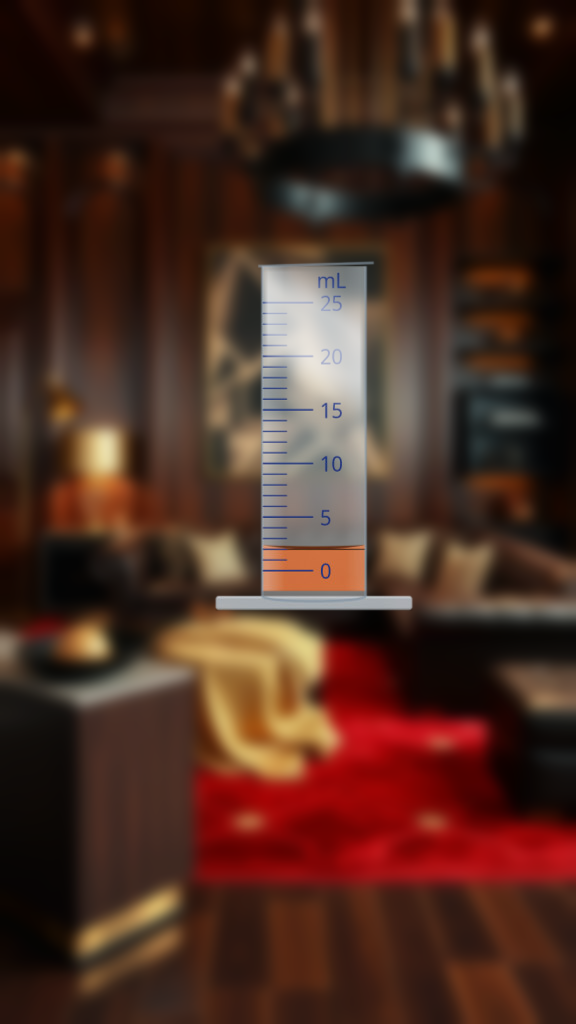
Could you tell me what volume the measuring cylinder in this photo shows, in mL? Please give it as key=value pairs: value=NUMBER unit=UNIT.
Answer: value=2 unit=mL
